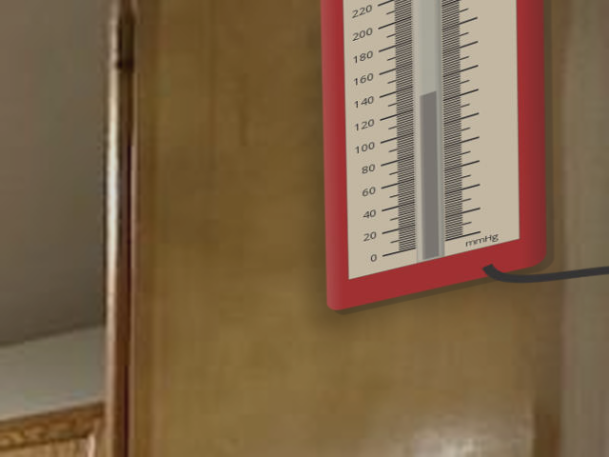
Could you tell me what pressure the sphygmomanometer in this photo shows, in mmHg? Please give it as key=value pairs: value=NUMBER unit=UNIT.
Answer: value=130 unit=mmHg
